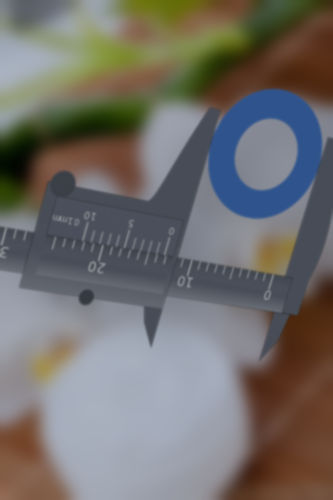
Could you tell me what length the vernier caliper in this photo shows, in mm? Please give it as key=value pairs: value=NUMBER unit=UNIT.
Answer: value=13.2 unit=mm
